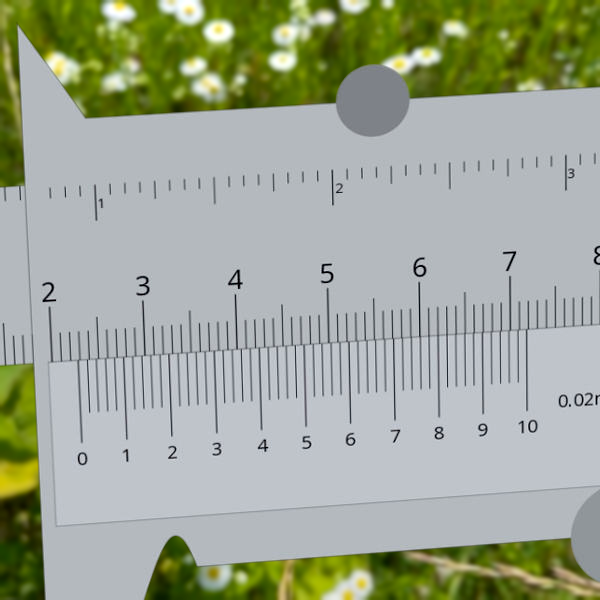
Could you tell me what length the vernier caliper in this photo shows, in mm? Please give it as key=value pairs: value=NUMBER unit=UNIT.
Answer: value=22.8 unit=mm
